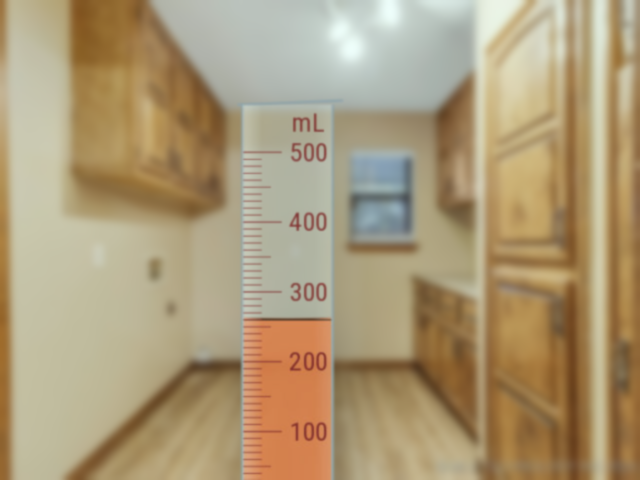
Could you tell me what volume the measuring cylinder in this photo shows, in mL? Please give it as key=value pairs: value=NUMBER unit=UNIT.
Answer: value=260 unit=mL
